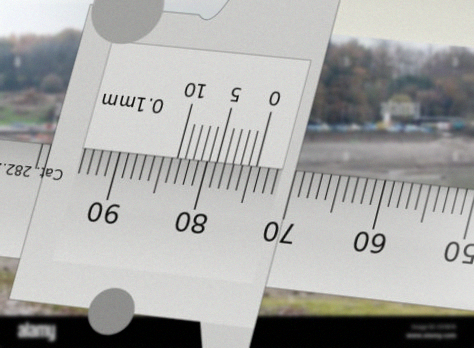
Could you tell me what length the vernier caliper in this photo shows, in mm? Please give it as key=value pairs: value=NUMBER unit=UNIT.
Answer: value=74.4 unit=mm
